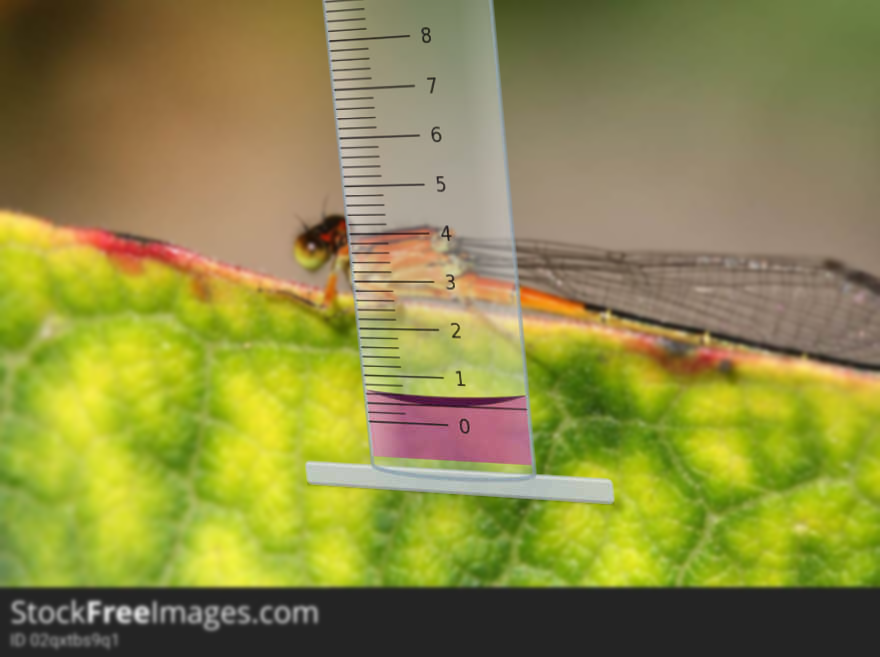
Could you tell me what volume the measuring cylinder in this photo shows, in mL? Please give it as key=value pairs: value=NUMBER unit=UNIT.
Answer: value=0.4 unit=mL
